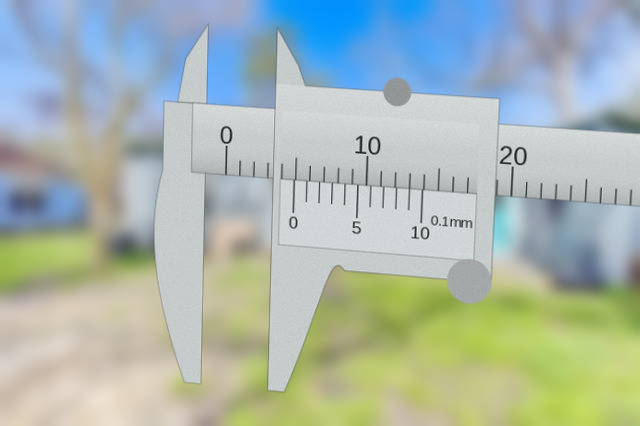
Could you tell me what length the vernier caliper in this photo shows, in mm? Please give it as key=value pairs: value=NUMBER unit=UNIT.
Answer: value=4.9 unit=mm
